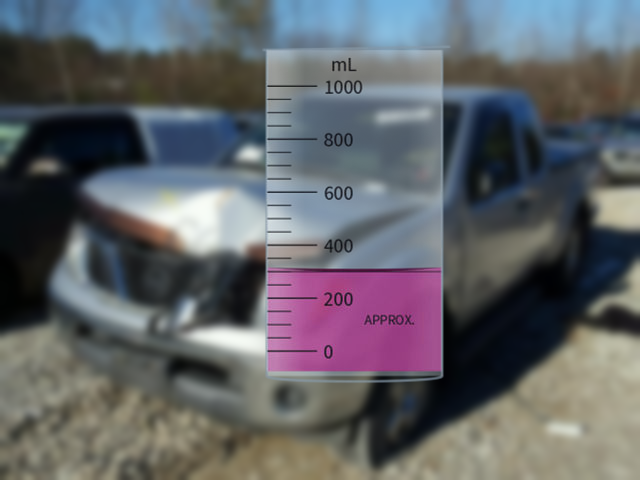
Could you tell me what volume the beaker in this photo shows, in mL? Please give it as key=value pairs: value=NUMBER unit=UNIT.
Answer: value=300 unit=mL
